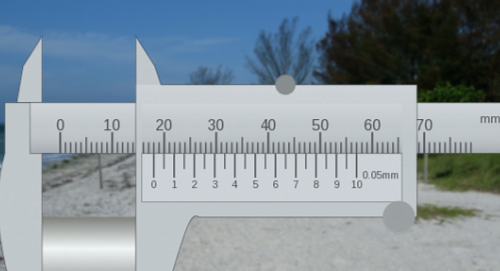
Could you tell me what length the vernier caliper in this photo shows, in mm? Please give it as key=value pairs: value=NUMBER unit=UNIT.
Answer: value=18.0 unit=mm
